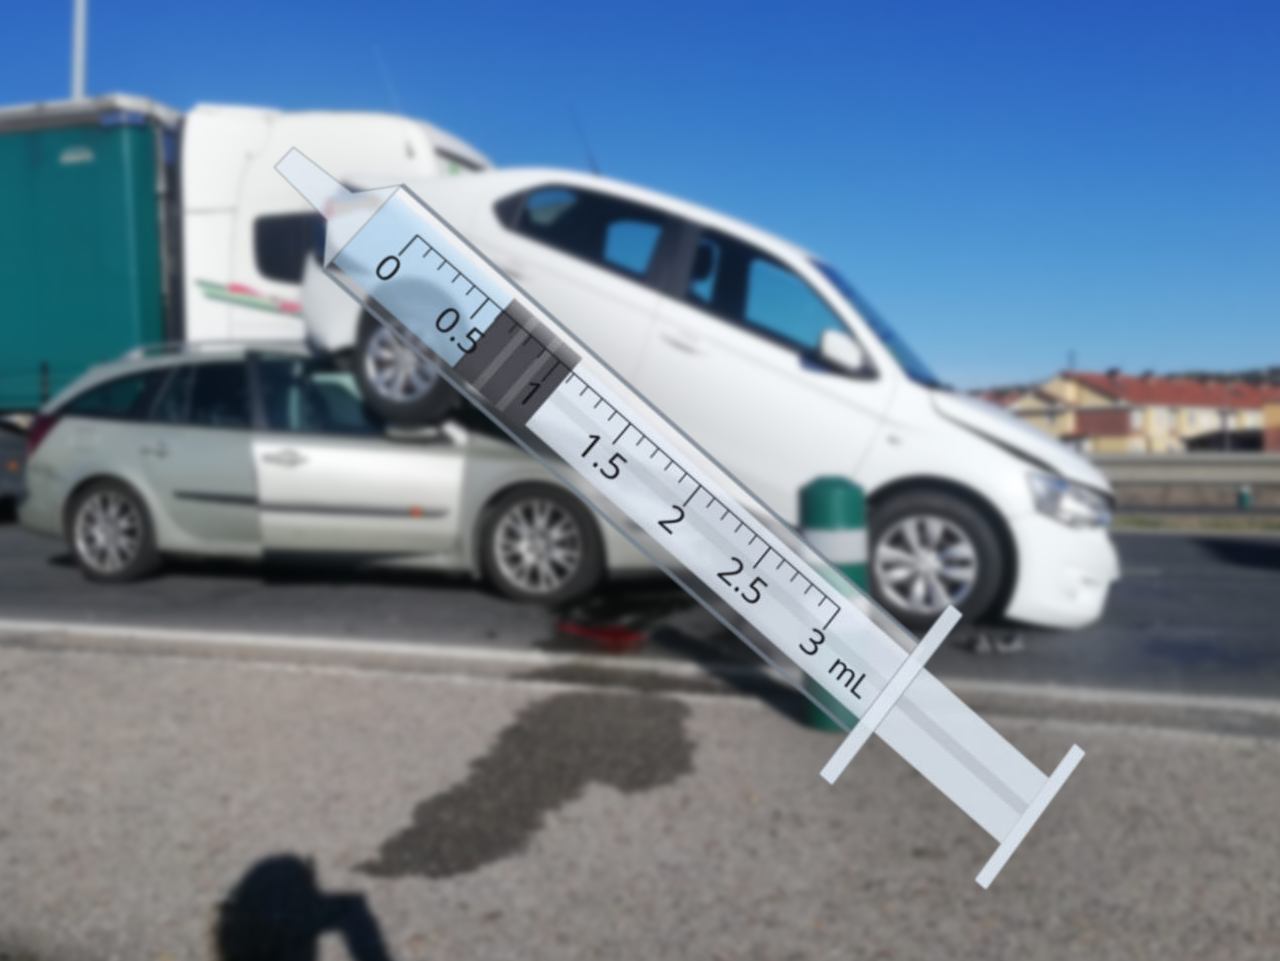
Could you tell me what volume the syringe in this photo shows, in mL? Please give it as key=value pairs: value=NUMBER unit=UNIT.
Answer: value=0.6 unit=mL
